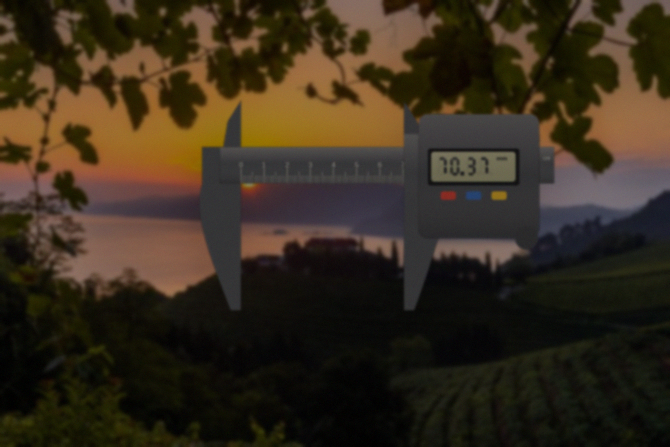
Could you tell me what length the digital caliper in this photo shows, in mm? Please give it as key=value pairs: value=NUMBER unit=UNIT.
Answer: value=70.37 unit=mm
